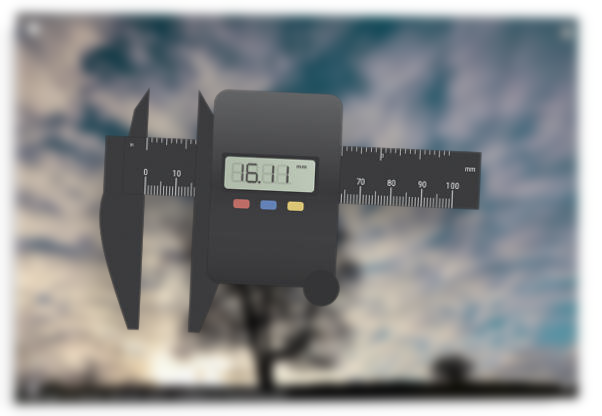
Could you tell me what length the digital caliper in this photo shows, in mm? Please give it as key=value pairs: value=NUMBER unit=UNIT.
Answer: value=16.11 unit=mm
